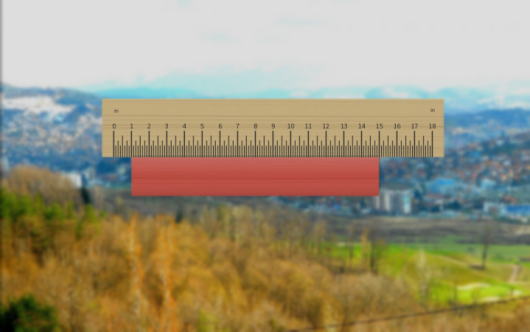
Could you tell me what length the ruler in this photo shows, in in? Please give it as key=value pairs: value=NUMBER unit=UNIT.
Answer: value=14 unit=in
